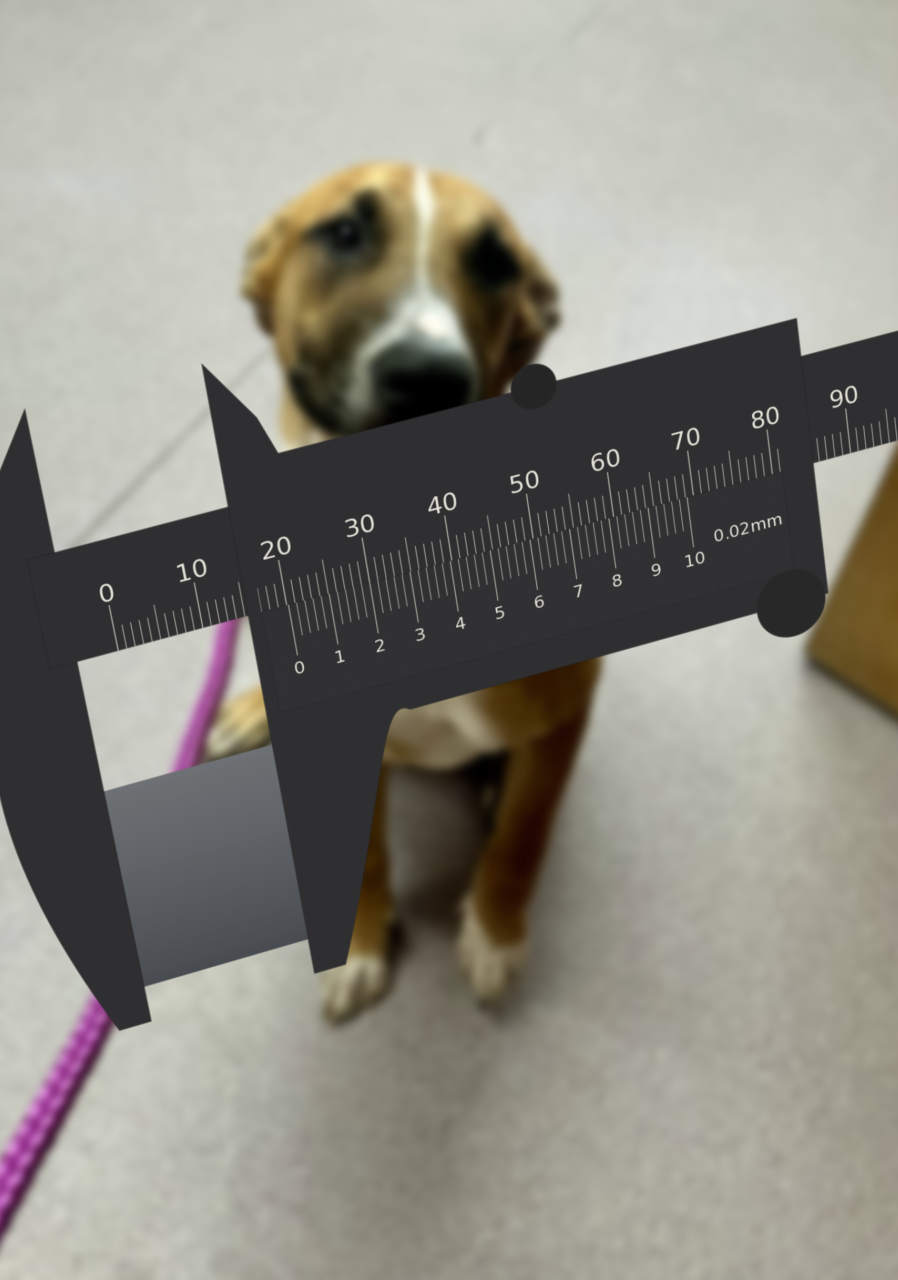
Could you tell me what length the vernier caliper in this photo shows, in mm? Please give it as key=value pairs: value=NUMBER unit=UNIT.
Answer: value=20.2 unit=mm
